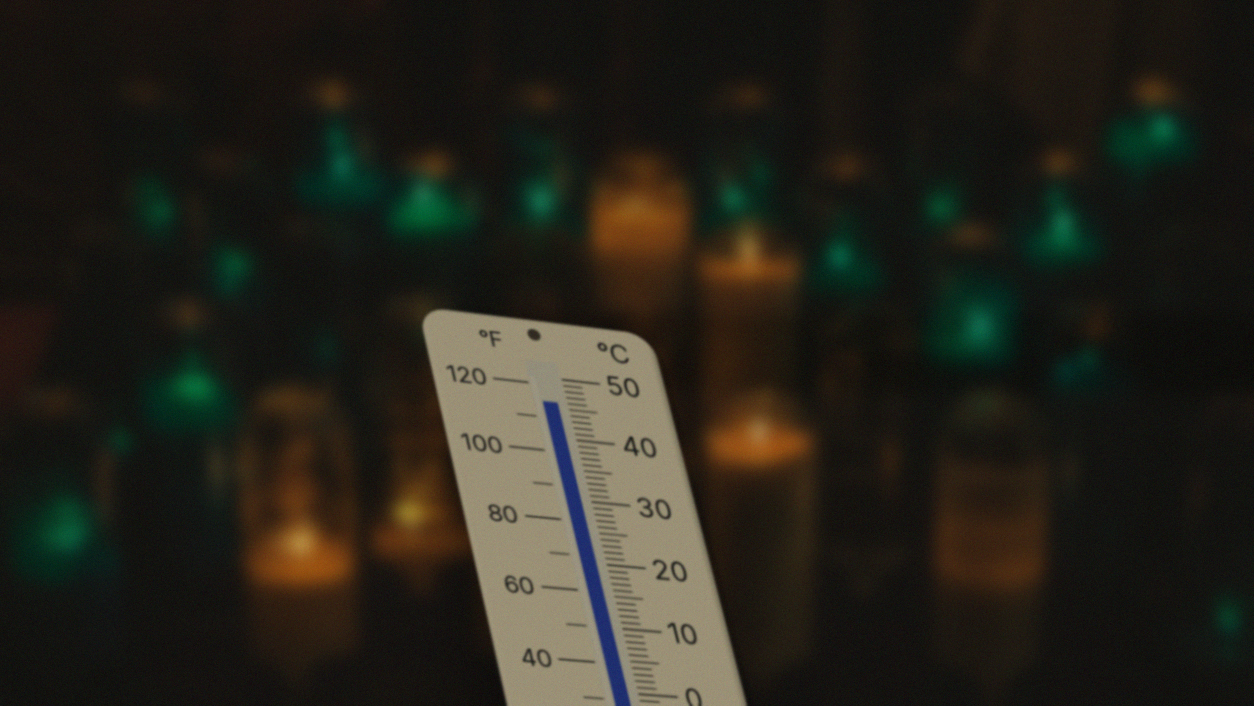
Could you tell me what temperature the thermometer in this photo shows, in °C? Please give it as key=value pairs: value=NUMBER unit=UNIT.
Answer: value=46 unit=°C
